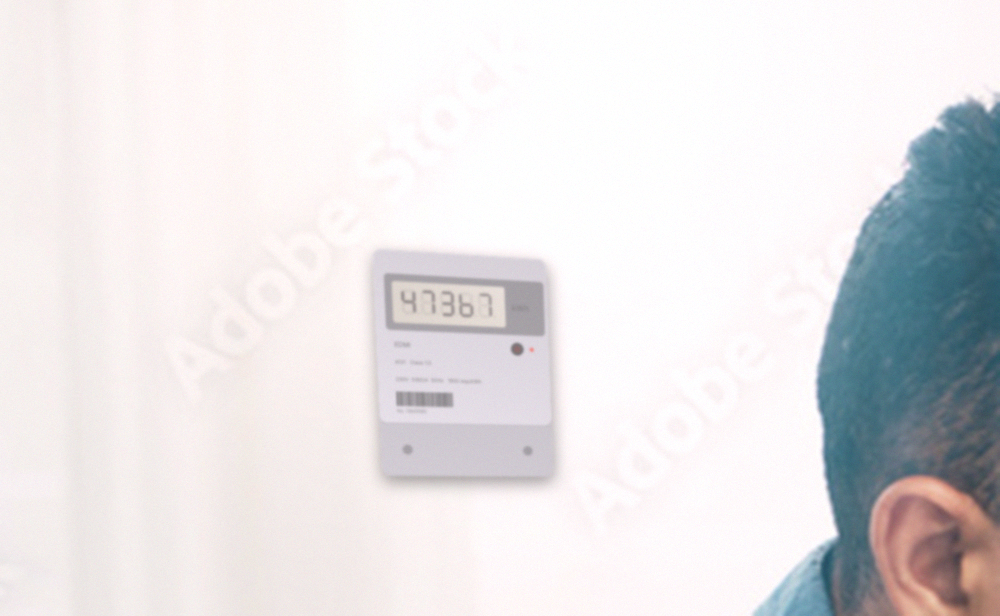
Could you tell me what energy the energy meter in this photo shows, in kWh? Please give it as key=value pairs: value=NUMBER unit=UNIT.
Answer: value=47367 unit=kWh
